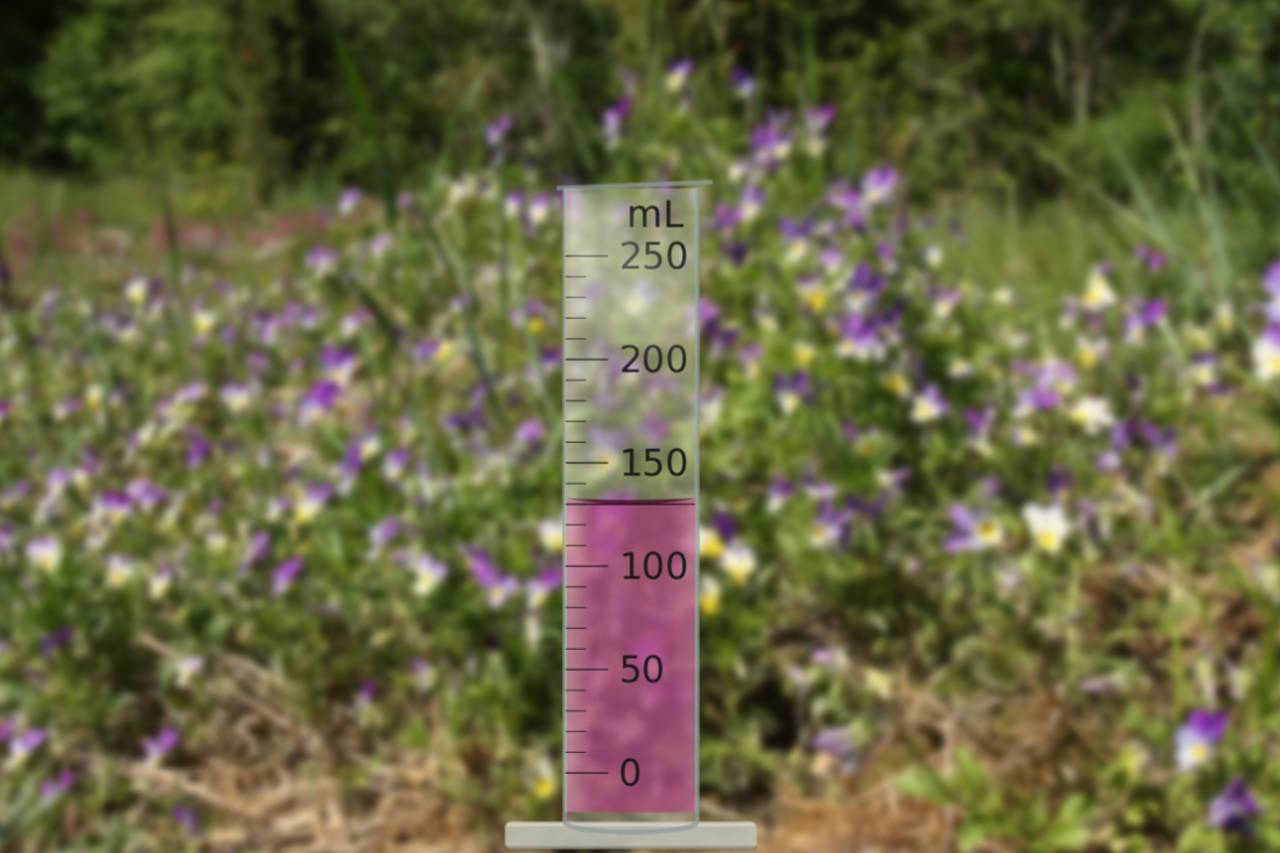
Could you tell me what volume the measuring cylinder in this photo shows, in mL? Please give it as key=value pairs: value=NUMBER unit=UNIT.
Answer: value=130 unit=mL
